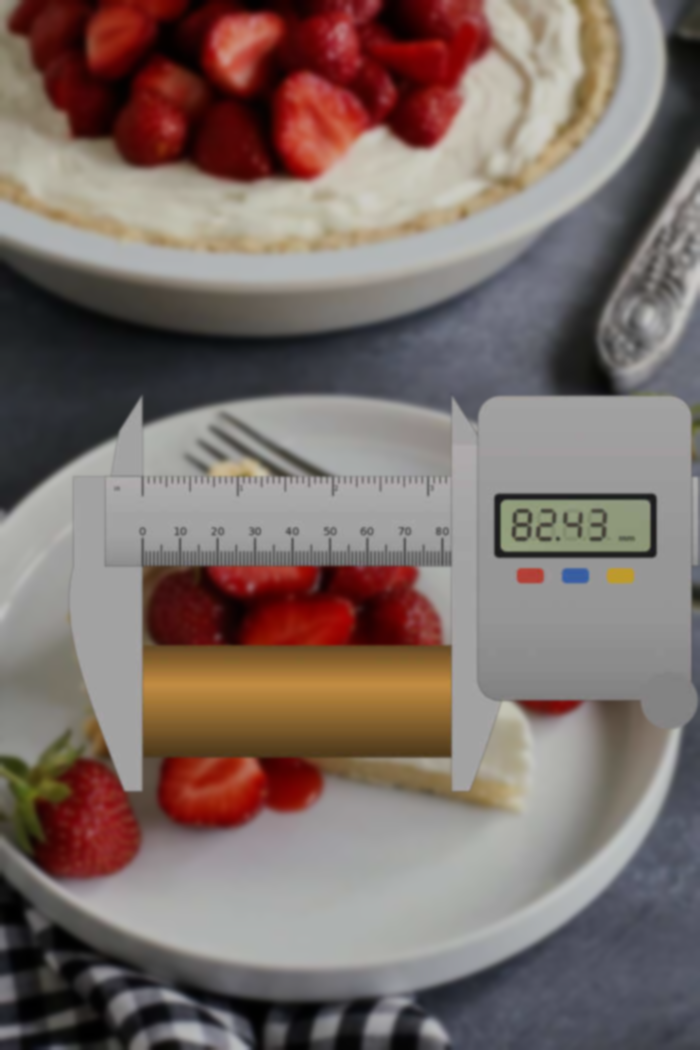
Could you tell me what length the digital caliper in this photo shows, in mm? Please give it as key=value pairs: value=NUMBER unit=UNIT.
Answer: value=82.43 unit=mm
